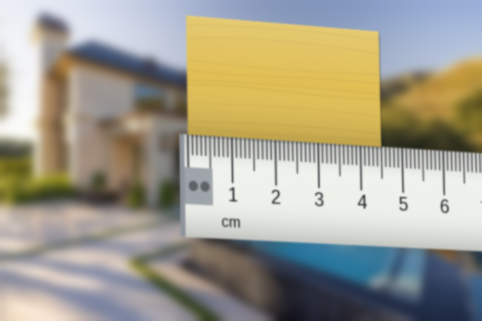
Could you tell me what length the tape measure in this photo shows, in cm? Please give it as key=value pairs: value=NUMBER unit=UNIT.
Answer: value=4.5 unit=cm
